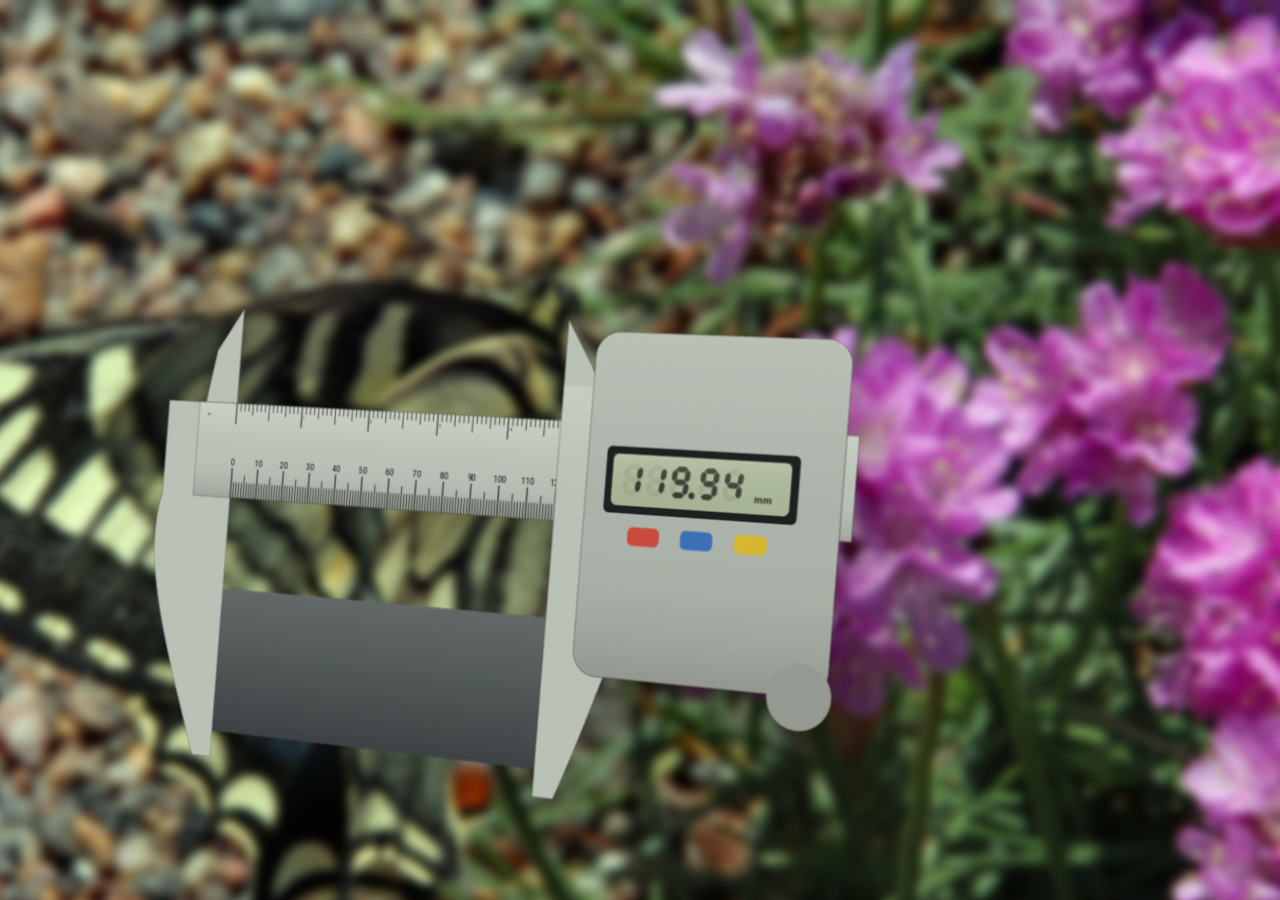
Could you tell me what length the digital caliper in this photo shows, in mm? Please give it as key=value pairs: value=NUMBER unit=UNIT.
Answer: value=119.94 unit=mm
